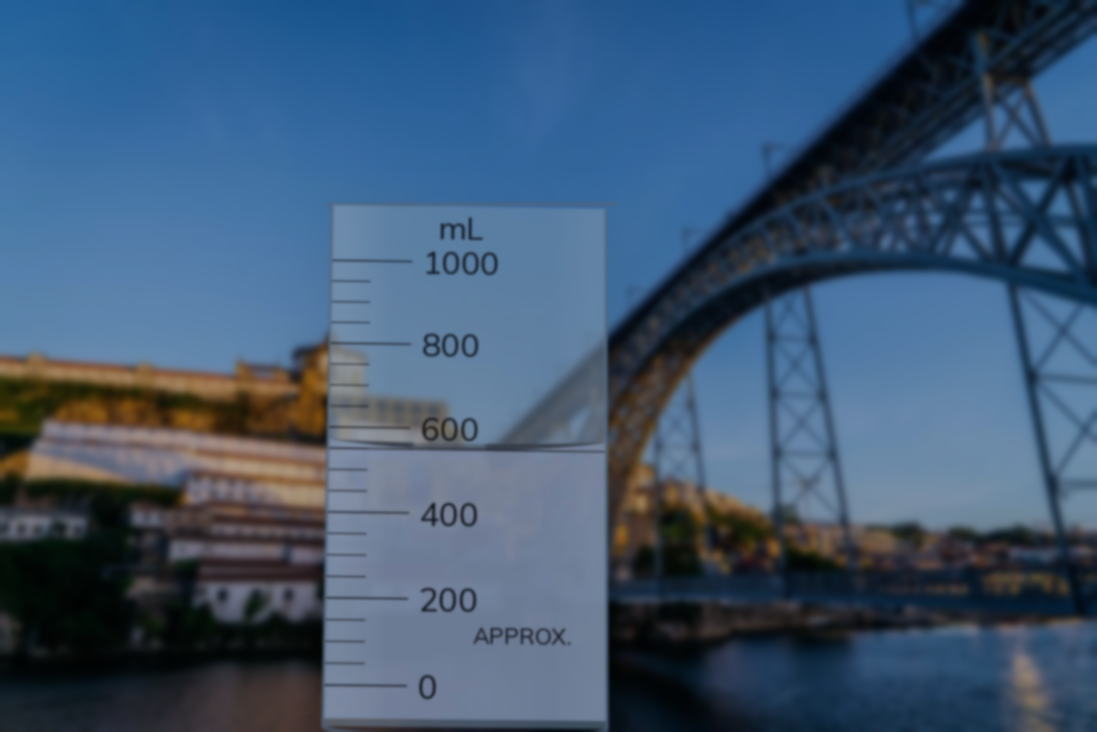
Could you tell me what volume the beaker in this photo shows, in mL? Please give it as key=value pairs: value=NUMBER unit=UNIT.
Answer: value=550 unit=mL
